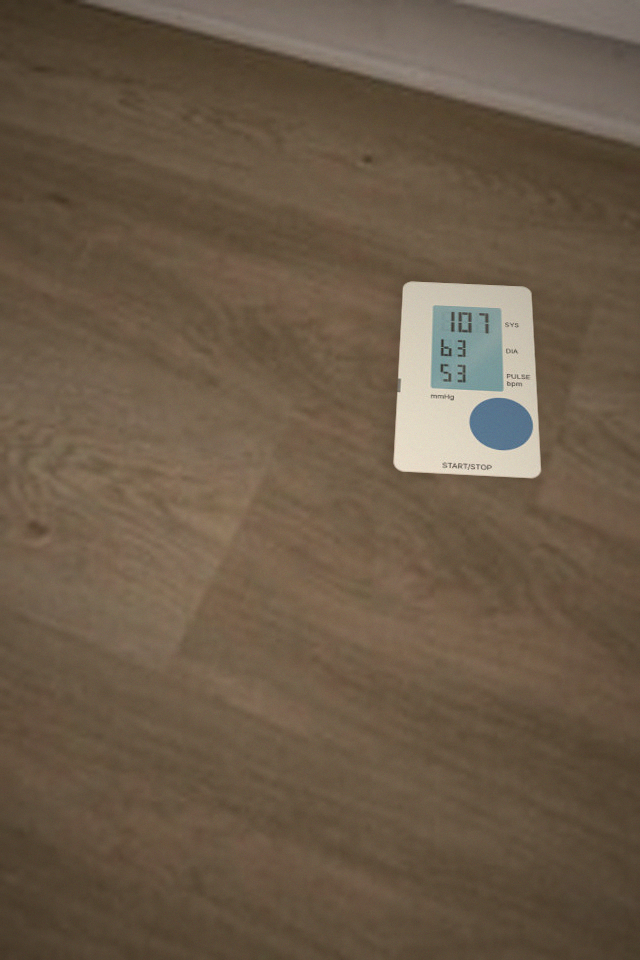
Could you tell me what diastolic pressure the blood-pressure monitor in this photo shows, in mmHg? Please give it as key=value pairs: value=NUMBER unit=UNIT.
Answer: value=63 unit=mmHg
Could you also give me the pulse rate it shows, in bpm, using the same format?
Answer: value=53 unit=bpm
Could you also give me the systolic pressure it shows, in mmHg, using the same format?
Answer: value=107 unit=mmHg
